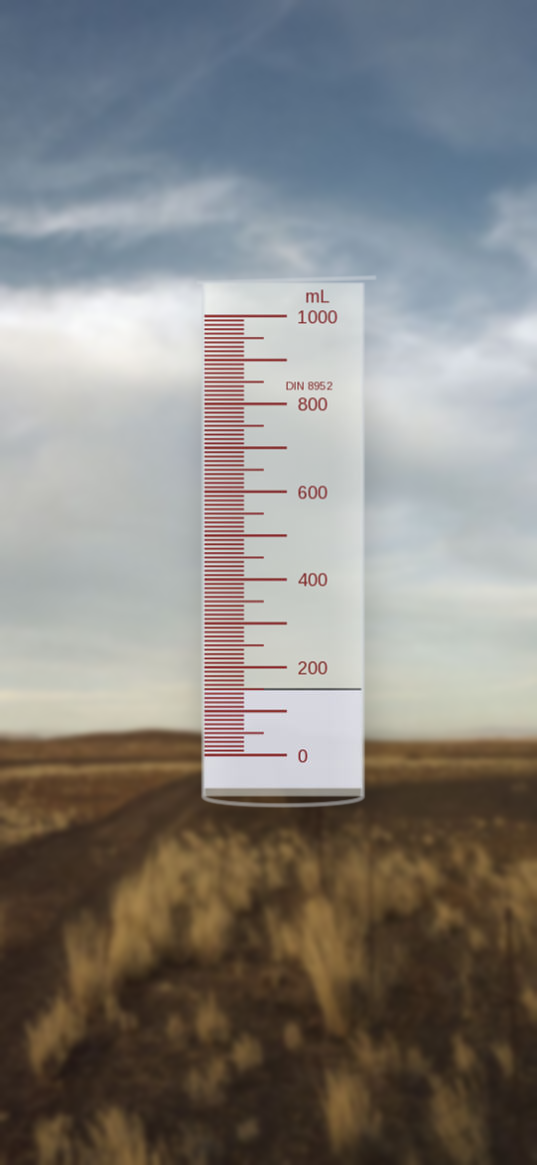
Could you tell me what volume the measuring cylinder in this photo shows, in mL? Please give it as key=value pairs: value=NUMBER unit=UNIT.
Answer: value=150 unit=mL
